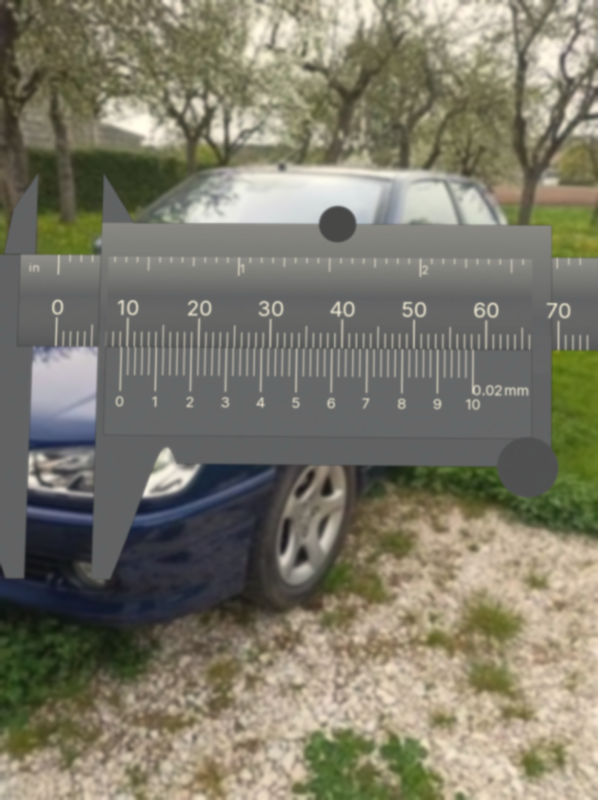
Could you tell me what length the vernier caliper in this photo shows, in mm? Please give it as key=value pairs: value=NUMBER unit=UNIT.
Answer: value=9.2 unit=mm
